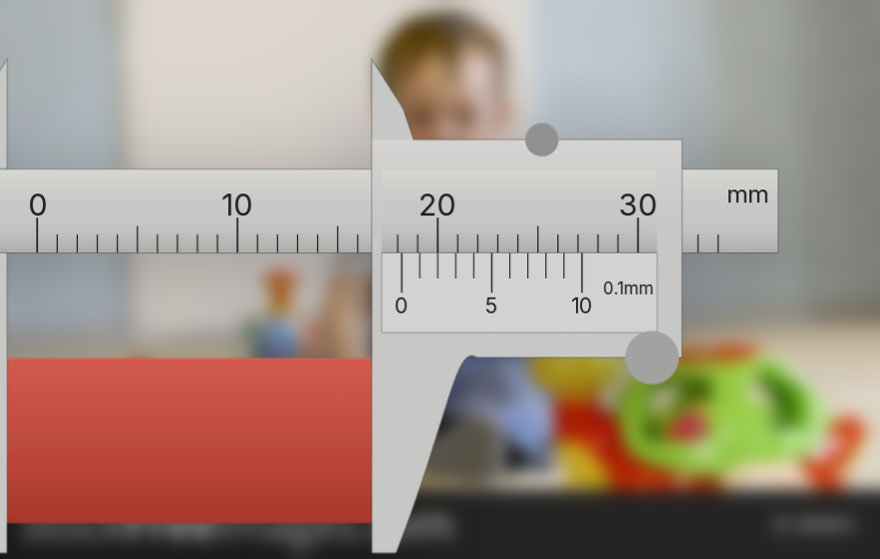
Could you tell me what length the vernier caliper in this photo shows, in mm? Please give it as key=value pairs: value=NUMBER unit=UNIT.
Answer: value=18.2 unit=mm
